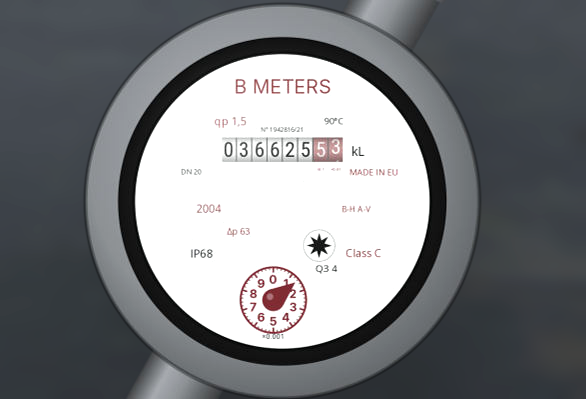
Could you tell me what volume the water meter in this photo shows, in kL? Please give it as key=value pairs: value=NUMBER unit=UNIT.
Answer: value=36625.531 unit=kL
